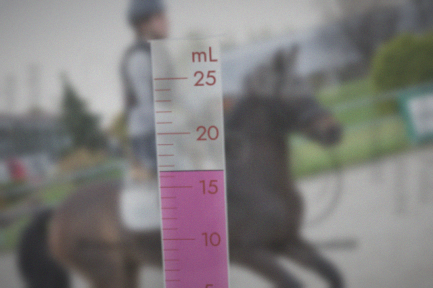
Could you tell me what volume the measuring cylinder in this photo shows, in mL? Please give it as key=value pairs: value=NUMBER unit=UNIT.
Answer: value=16.5 unit=mL
